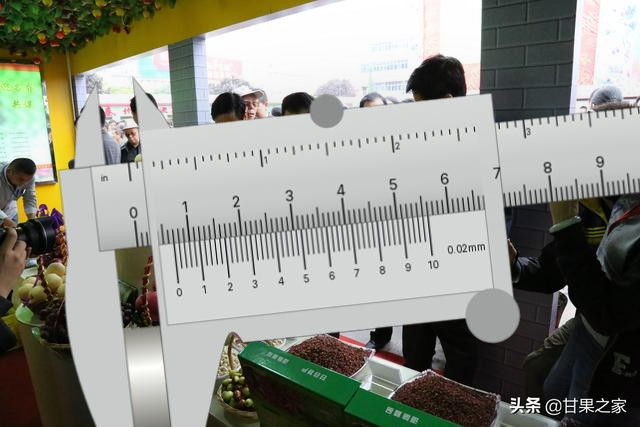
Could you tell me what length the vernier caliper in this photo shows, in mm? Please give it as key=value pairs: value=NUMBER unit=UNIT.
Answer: value=7.0 unit=mm
